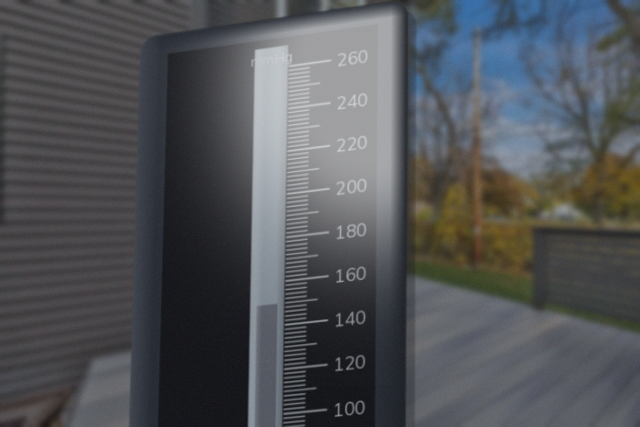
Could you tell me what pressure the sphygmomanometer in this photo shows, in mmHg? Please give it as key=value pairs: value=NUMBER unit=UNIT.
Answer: value=150 unit=mmHg
